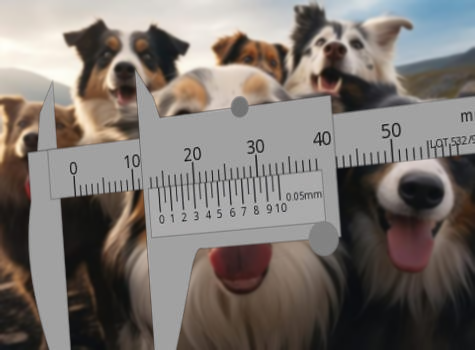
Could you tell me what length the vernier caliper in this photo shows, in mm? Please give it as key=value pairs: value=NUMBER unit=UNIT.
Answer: value=14.2 unit=mm
